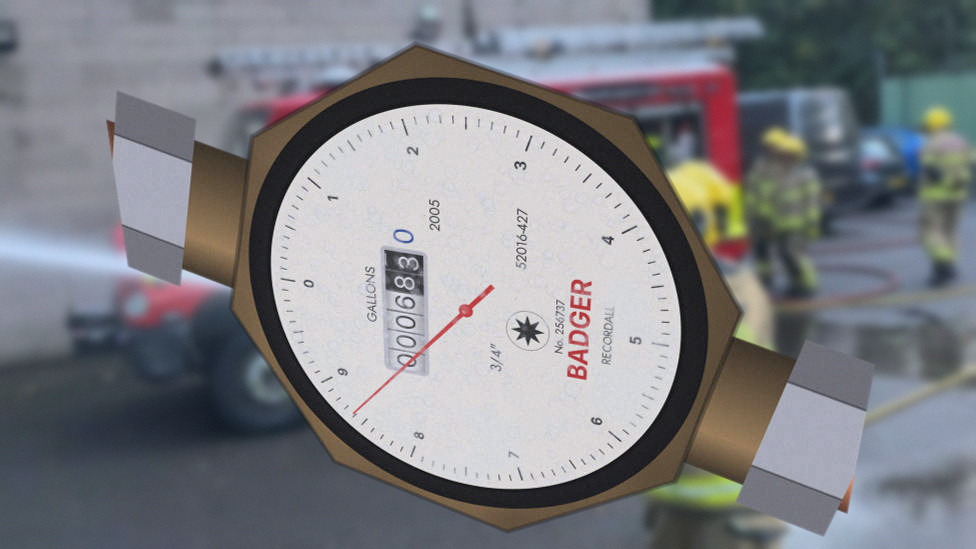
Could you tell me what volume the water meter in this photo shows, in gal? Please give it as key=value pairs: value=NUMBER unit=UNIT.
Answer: value=6828.6 unit=gal
